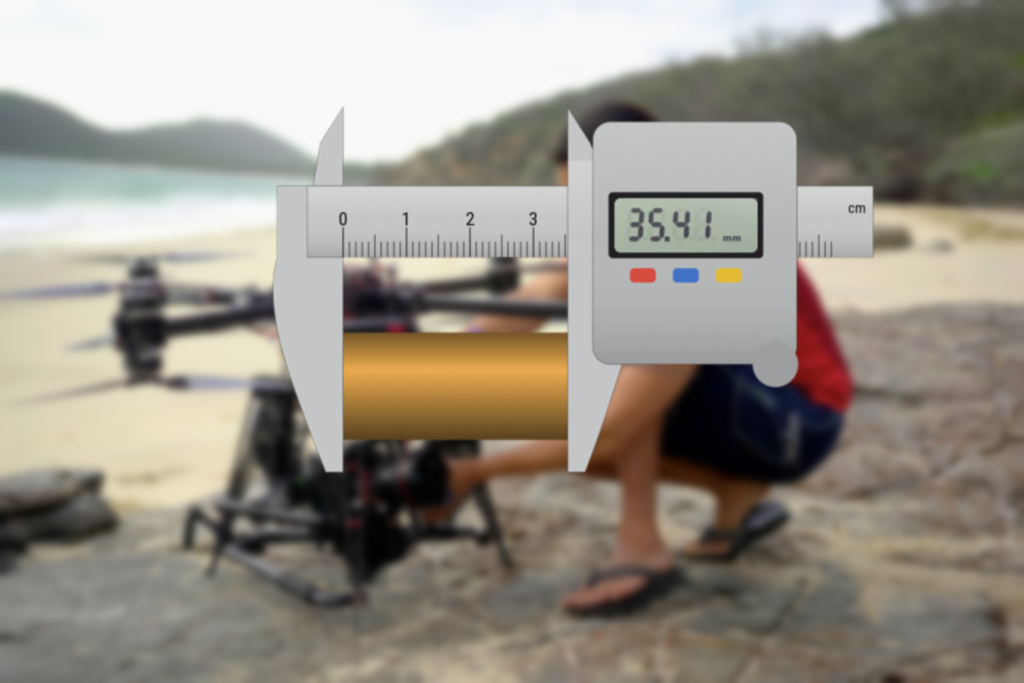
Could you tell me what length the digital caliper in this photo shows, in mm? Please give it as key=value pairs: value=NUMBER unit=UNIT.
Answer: value=35.41 unit=mm
